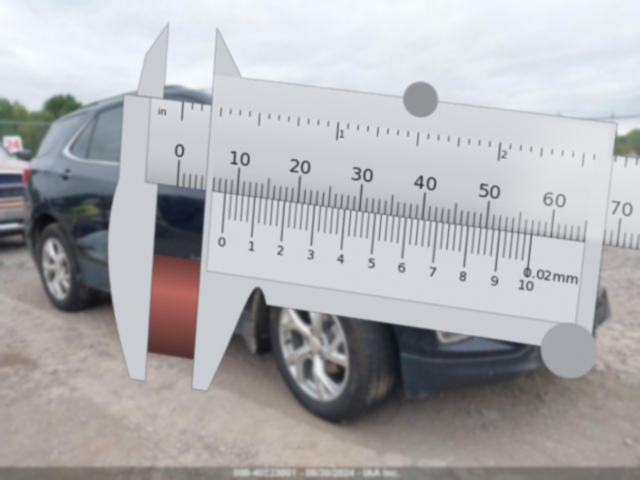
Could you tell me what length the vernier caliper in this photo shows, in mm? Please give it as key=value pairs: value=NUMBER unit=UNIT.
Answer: value=8.0 unit=mm
